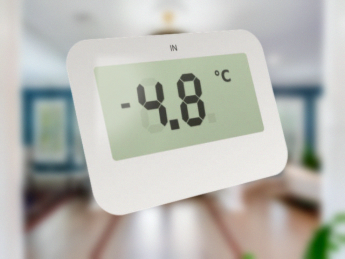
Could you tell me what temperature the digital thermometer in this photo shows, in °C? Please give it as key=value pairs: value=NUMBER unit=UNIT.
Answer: value=-4.8 unit=°C
